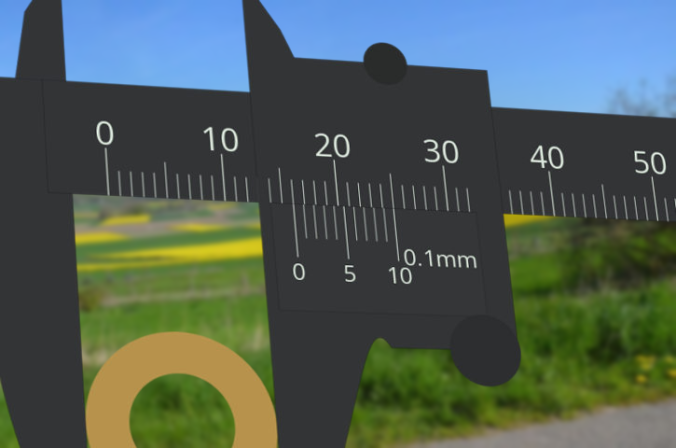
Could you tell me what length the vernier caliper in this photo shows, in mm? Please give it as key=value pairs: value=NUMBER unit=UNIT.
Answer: value=16.0 unit=mm
